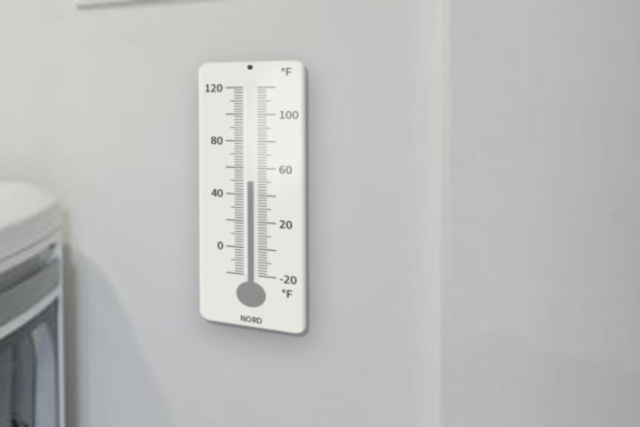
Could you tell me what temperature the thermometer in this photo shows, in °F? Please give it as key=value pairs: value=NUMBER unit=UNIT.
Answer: value=50 unit=°F
